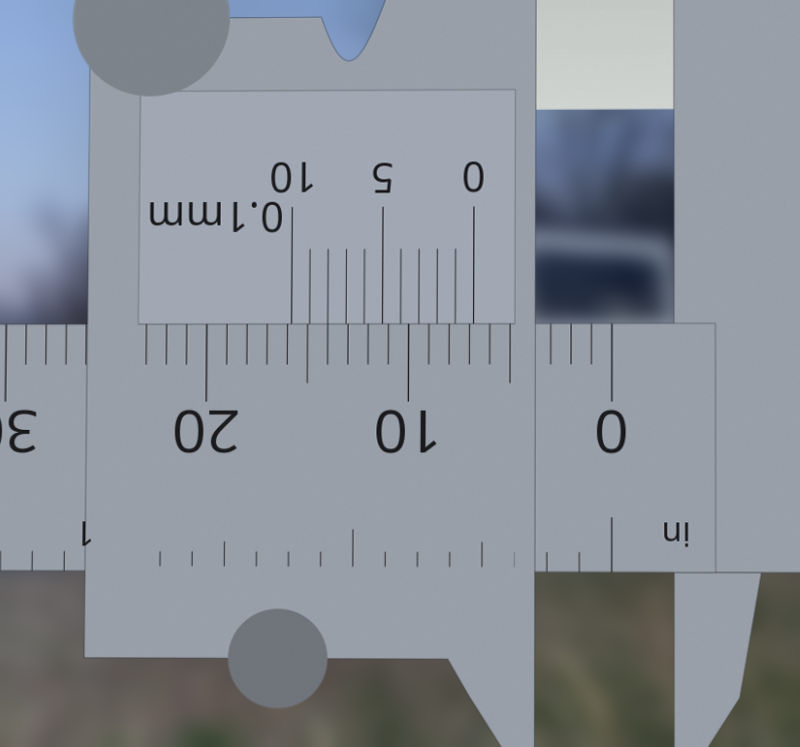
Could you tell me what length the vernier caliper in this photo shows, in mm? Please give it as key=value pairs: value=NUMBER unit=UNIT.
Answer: value=6.8 unit=mm
